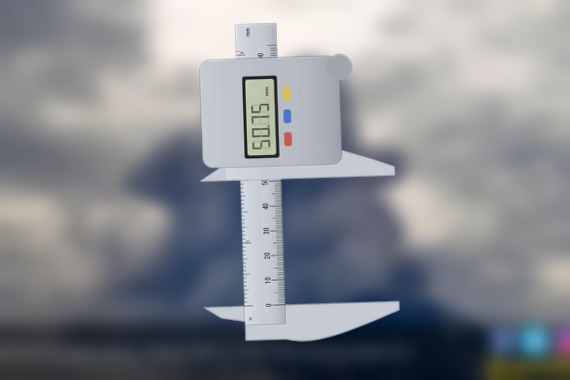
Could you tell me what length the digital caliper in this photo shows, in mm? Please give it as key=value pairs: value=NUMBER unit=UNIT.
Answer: value=50.75 unit=mm
